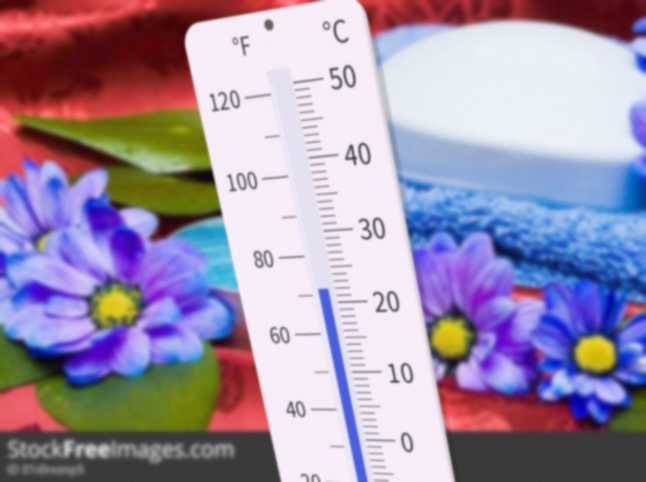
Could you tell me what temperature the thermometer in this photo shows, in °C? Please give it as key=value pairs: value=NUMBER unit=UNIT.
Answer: value=22 unit=°C
